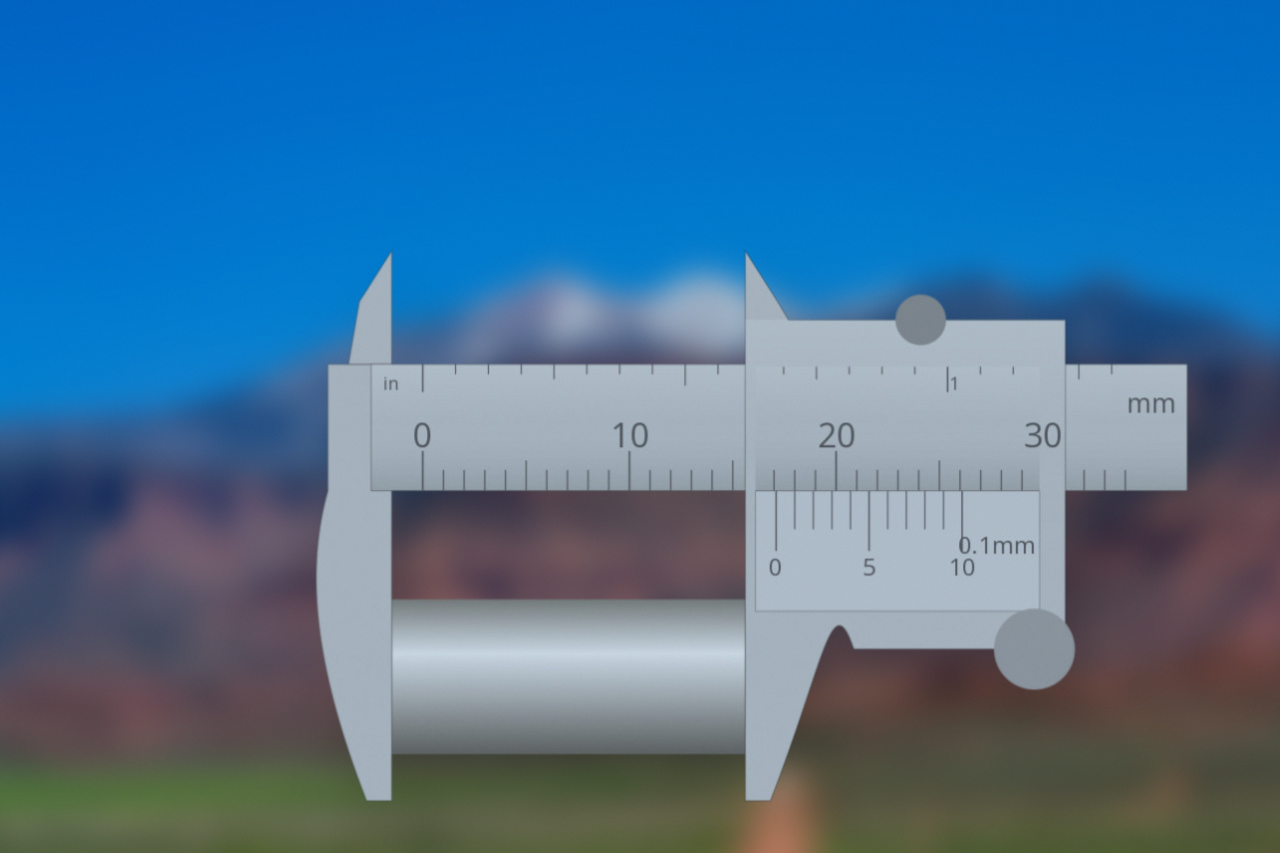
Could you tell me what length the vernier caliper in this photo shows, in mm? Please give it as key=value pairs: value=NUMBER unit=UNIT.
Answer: value=17.1 unit=mm
